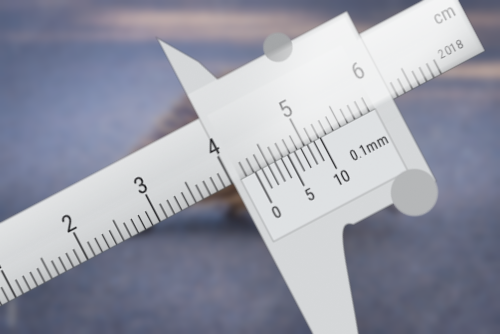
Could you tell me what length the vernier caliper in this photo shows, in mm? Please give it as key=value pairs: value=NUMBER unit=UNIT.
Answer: value=43.2 unit=mm
